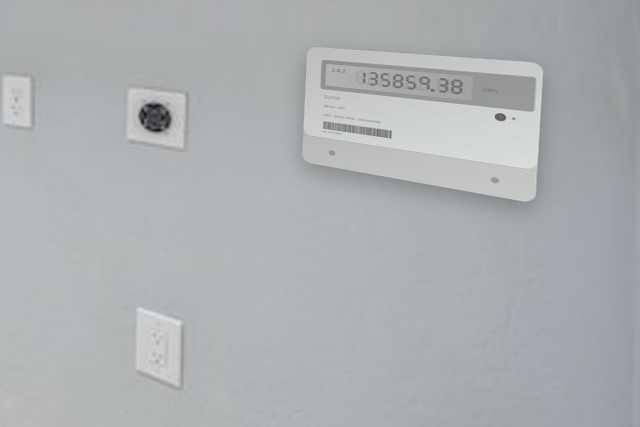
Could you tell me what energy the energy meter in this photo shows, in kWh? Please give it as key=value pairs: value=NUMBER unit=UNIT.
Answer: value=135859.38 unit=kWh
